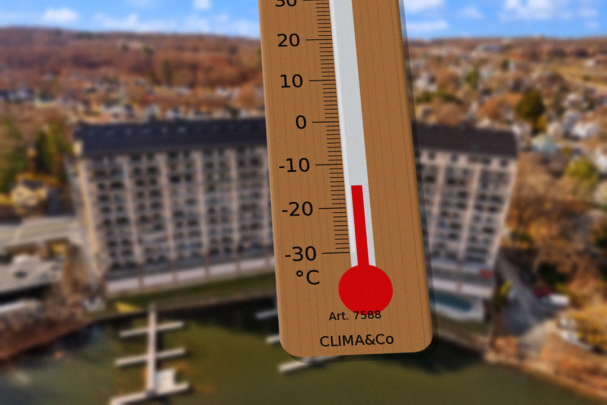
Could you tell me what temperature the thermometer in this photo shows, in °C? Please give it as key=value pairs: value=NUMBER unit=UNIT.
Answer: value=-15 unit=°C
